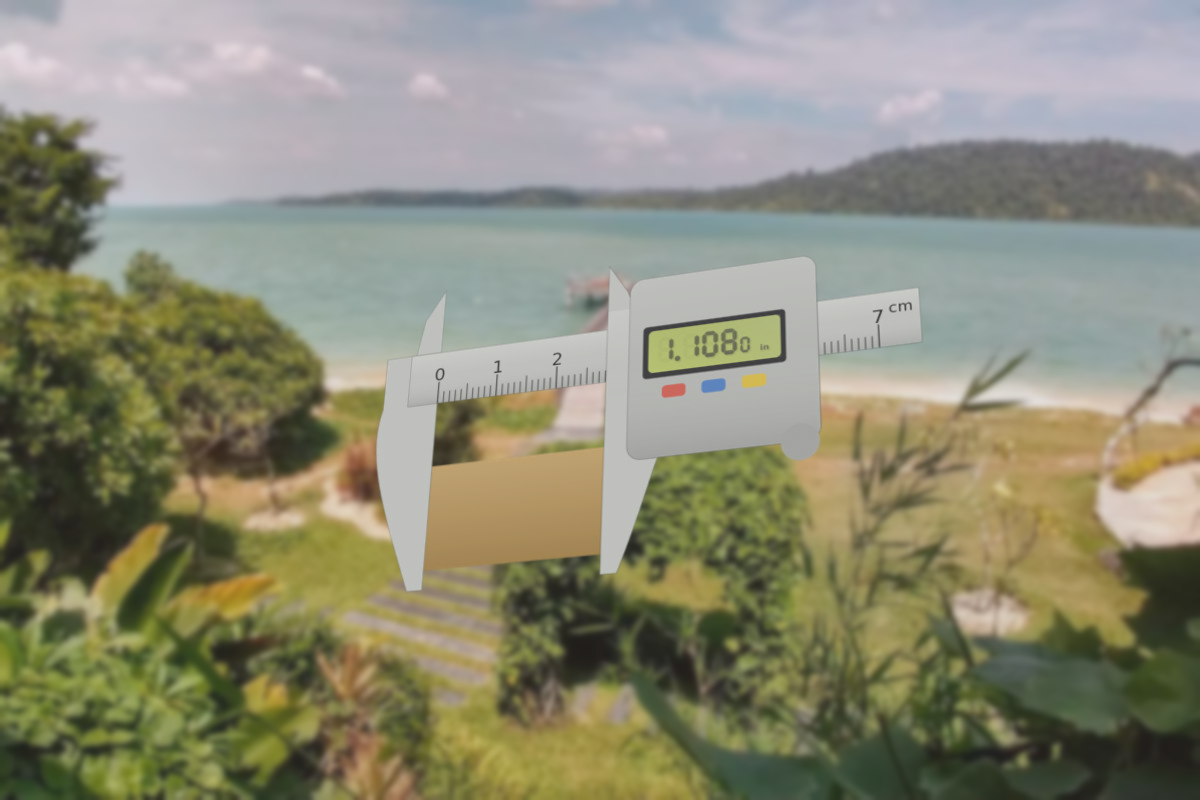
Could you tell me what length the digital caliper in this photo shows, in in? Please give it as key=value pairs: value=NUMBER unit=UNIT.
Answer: value=1.1080 unit=in
